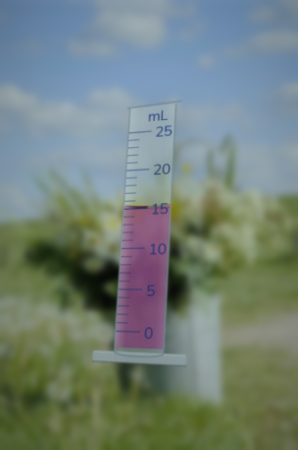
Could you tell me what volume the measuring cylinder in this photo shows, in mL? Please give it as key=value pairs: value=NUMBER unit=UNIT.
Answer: value=15 unit=mL
